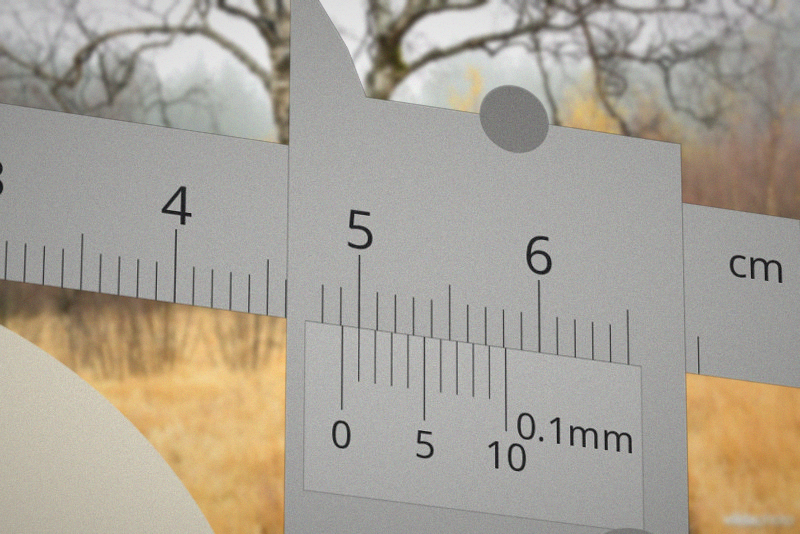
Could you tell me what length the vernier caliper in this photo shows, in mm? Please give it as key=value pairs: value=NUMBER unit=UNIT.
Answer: value=49.1 unit=mm
